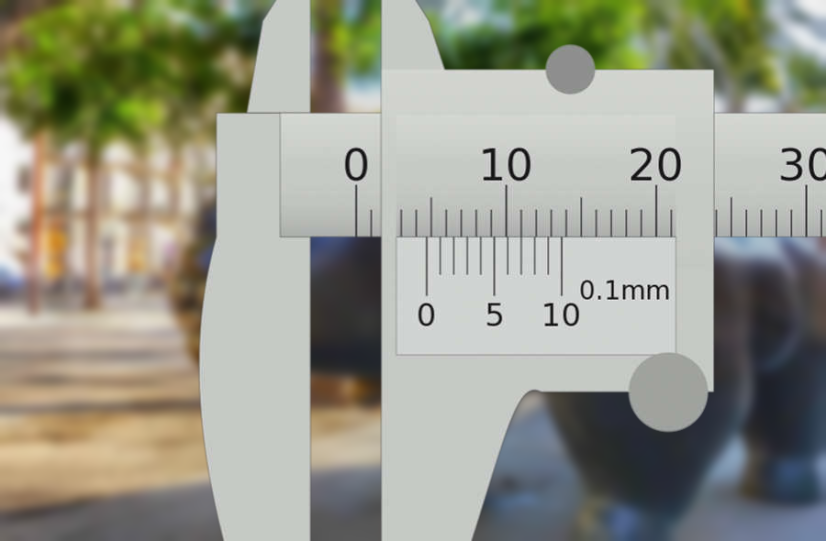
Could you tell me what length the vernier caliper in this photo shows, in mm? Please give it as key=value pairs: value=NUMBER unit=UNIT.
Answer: value=4.7 unit=mm
